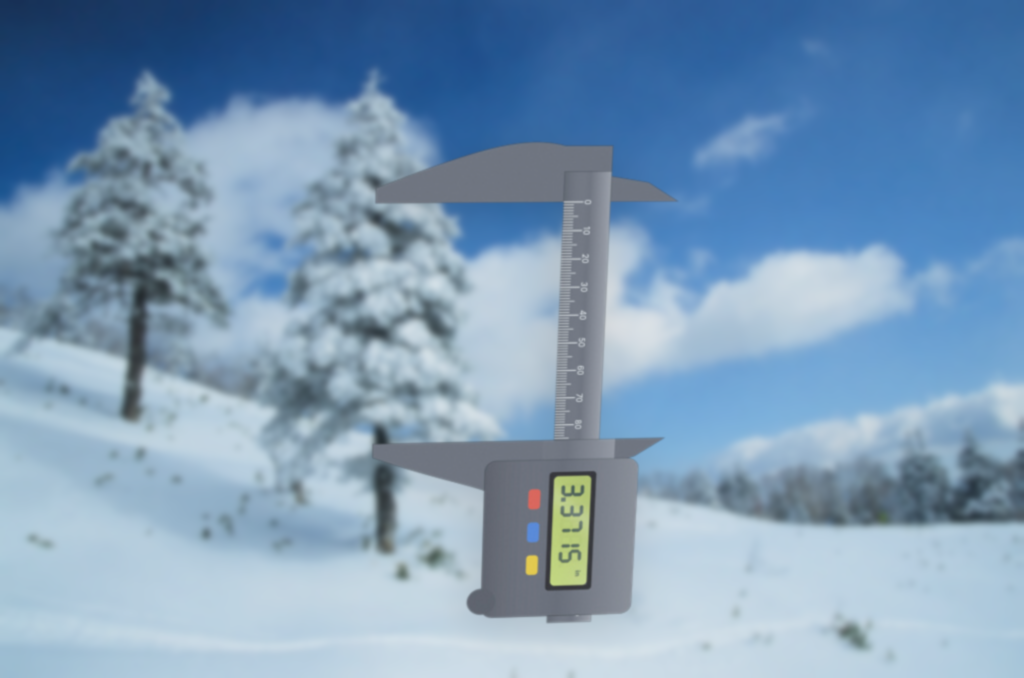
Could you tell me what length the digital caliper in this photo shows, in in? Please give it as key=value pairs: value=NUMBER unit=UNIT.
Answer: value=3.3715 unit=in
